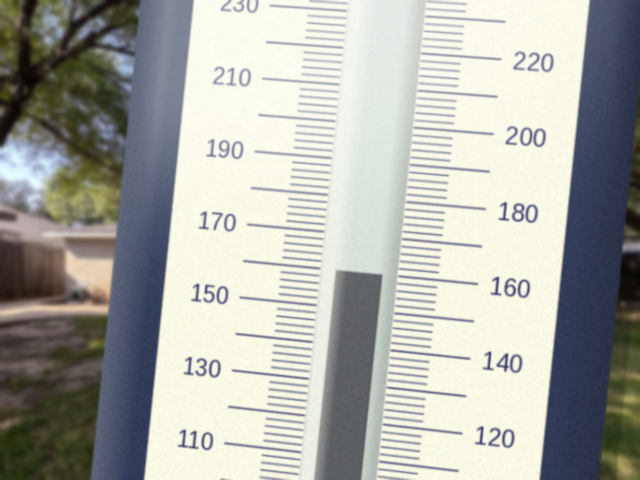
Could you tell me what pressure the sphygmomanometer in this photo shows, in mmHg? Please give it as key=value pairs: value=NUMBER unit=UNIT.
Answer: value=160 unit=mmHg
